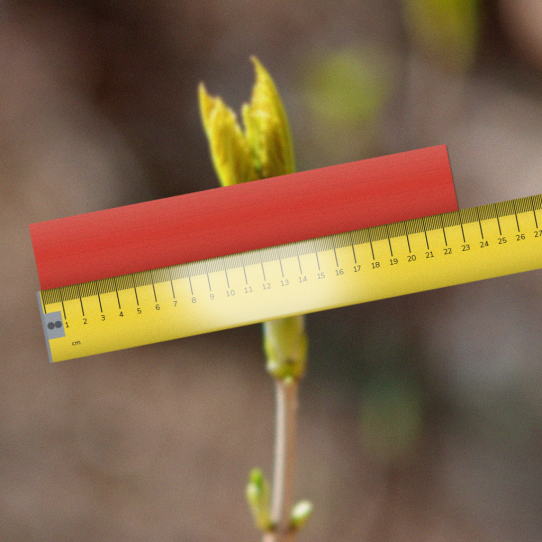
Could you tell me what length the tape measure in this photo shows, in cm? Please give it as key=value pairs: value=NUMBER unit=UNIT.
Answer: value=23 unit=cm
